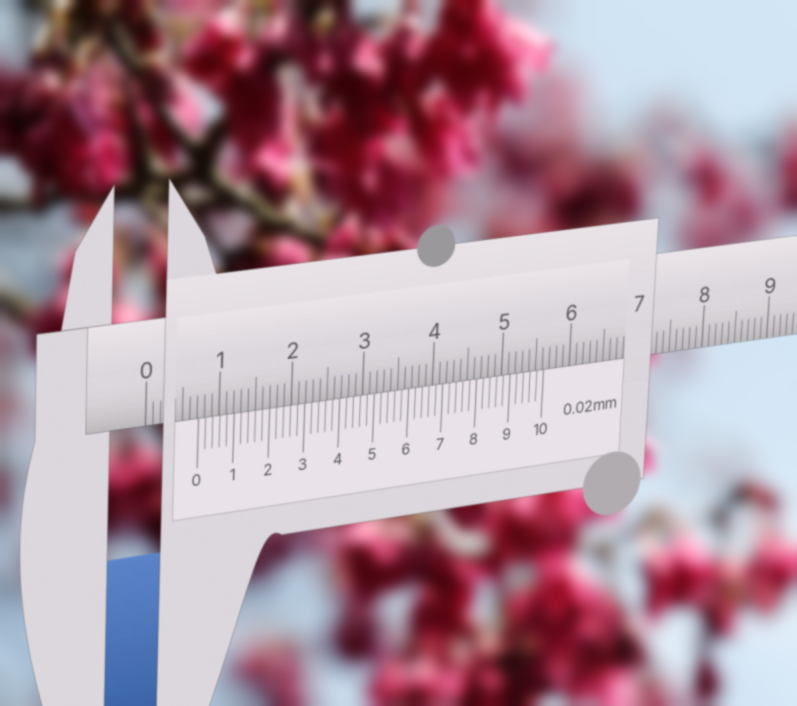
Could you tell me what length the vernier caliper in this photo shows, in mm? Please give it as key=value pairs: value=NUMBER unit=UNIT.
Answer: value=7.2 unit=mm
